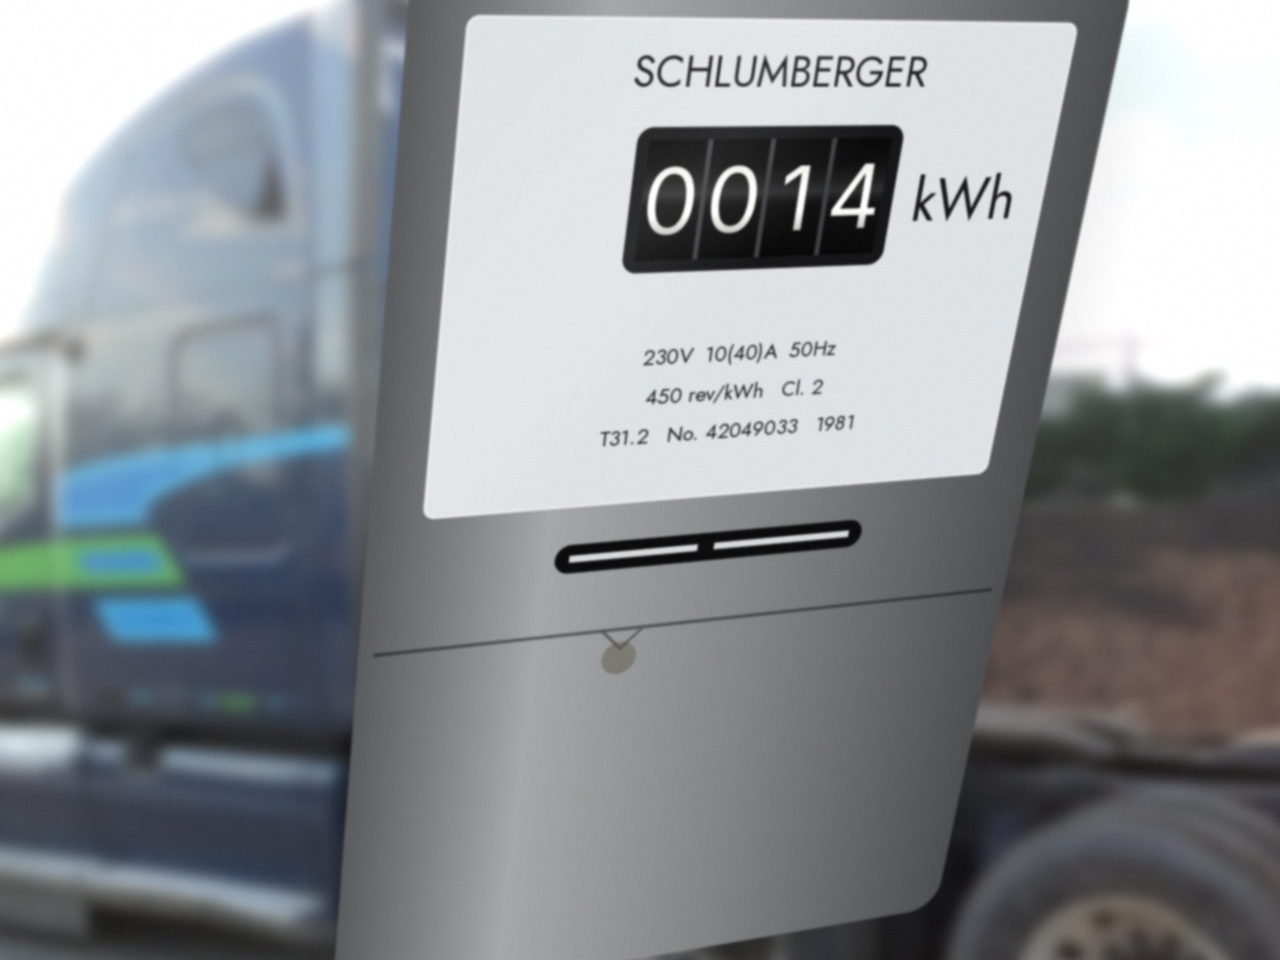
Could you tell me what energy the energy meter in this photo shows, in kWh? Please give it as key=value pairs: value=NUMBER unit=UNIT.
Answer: value=14 unit=kWh
